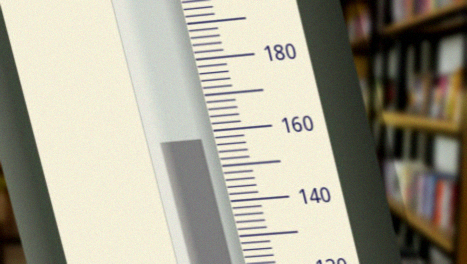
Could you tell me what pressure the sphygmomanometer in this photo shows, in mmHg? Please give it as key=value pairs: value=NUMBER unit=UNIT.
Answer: value=158 unit=mmHg
